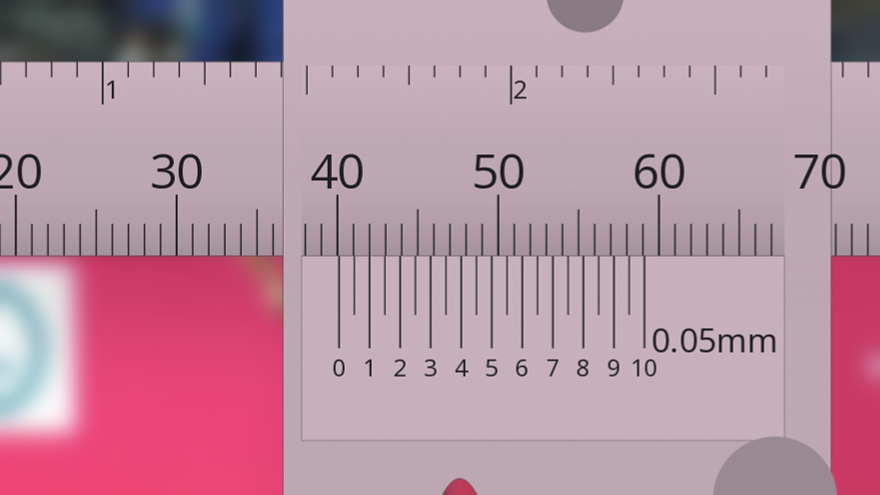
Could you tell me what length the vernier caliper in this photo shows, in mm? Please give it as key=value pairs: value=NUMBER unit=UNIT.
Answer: value=40.1 unit=mm
